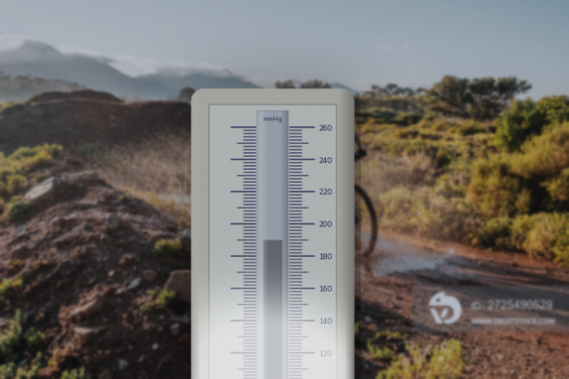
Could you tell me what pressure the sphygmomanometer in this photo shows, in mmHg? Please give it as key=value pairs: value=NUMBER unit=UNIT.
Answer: value=190 unit=mmHg
